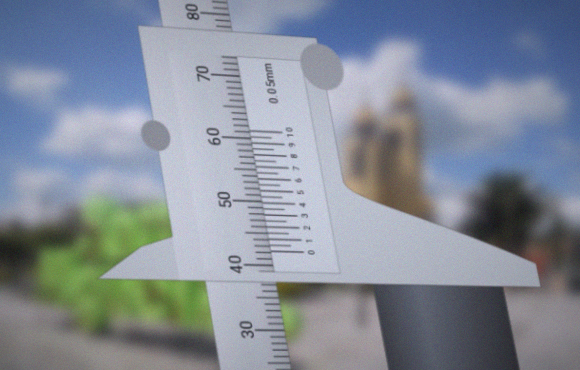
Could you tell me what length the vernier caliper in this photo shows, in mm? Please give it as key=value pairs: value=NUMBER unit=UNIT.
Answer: value=42.2 unit=mm
